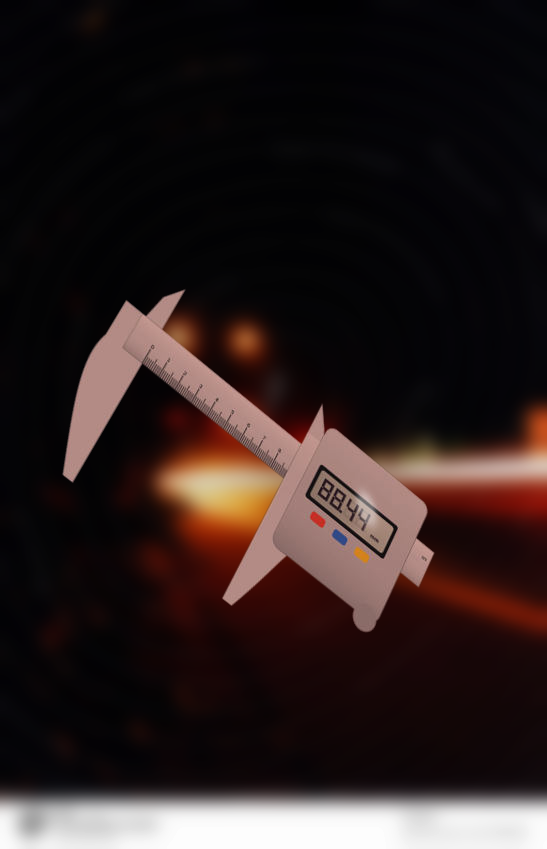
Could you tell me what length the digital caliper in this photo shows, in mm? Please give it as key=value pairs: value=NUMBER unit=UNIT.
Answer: value=88.44 unit=mm
